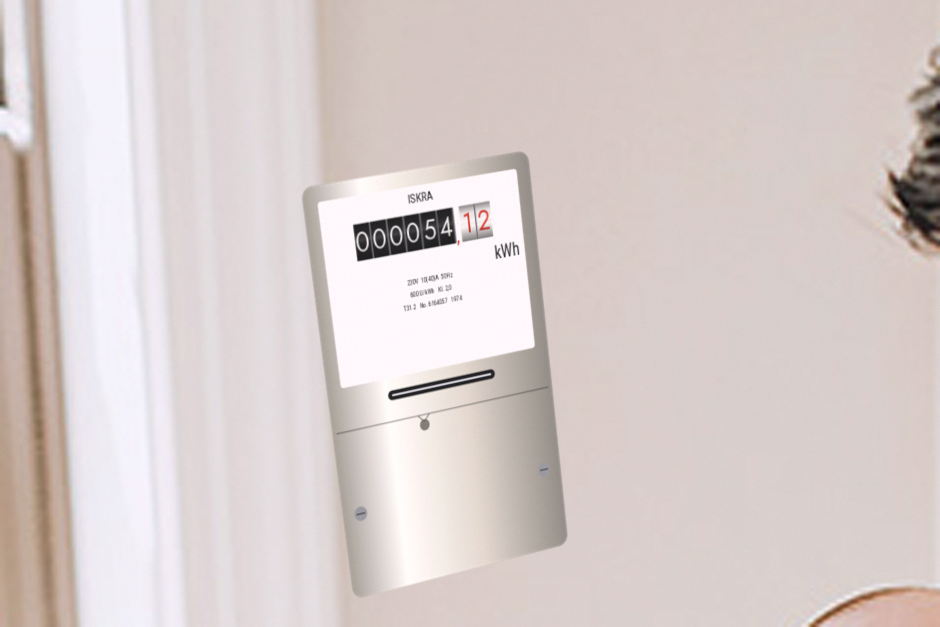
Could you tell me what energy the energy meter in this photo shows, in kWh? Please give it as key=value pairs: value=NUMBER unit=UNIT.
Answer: value=54.12 unit=kWh
